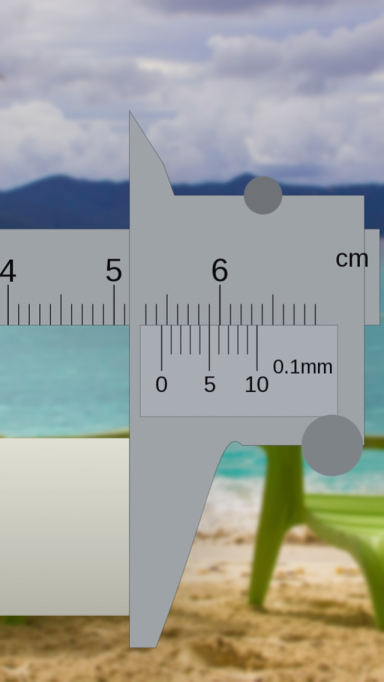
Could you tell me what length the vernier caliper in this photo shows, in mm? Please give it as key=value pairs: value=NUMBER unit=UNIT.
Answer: value=54.5 unit=mm
